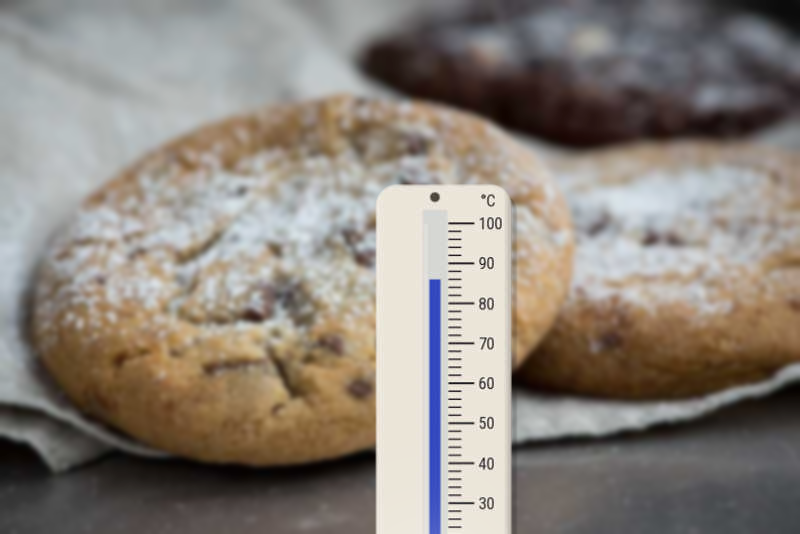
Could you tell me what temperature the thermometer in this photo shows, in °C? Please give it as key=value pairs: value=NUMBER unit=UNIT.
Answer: value=86 unit=°C
